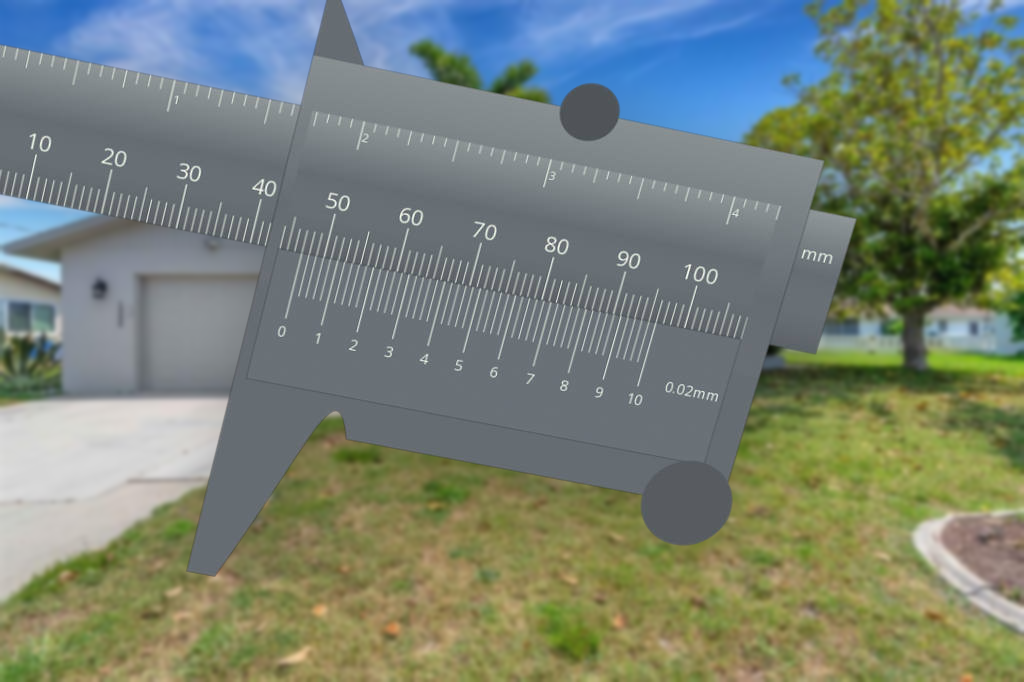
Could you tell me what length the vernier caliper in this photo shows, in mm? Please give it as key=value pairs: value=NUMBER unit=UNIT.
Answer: value=47.0 unit=mm
